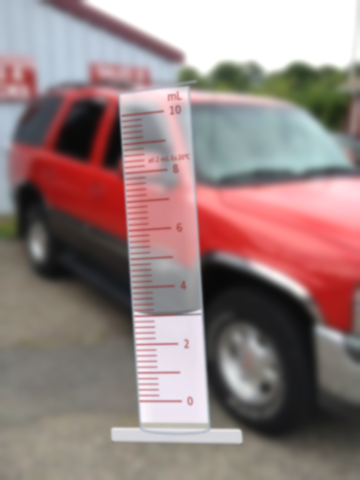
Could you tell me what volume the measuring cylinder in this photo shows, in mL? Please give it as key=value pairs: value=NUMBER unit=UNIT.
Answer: value=3 unit=mL
